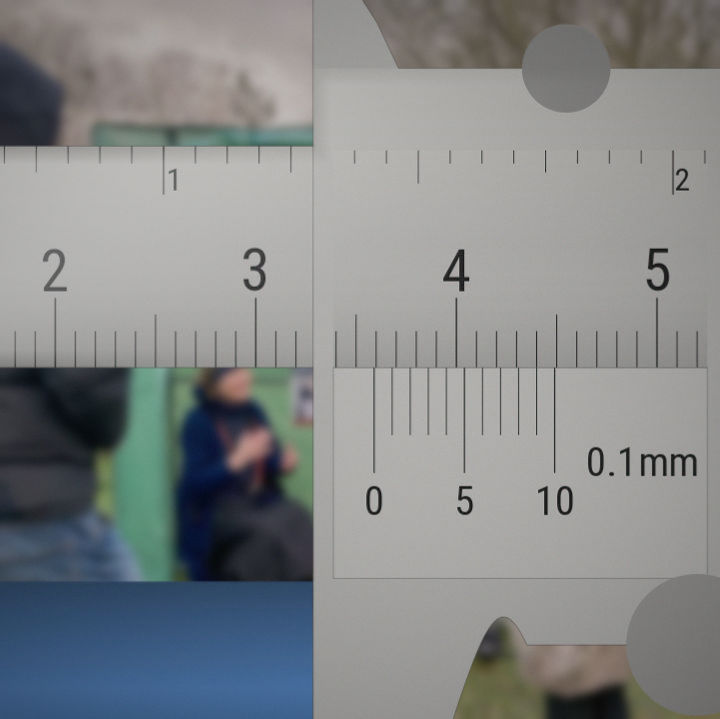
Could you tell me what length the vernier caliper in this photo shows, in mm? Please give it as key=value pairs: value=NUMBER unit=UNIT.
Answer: value=35.9 unit=mm
